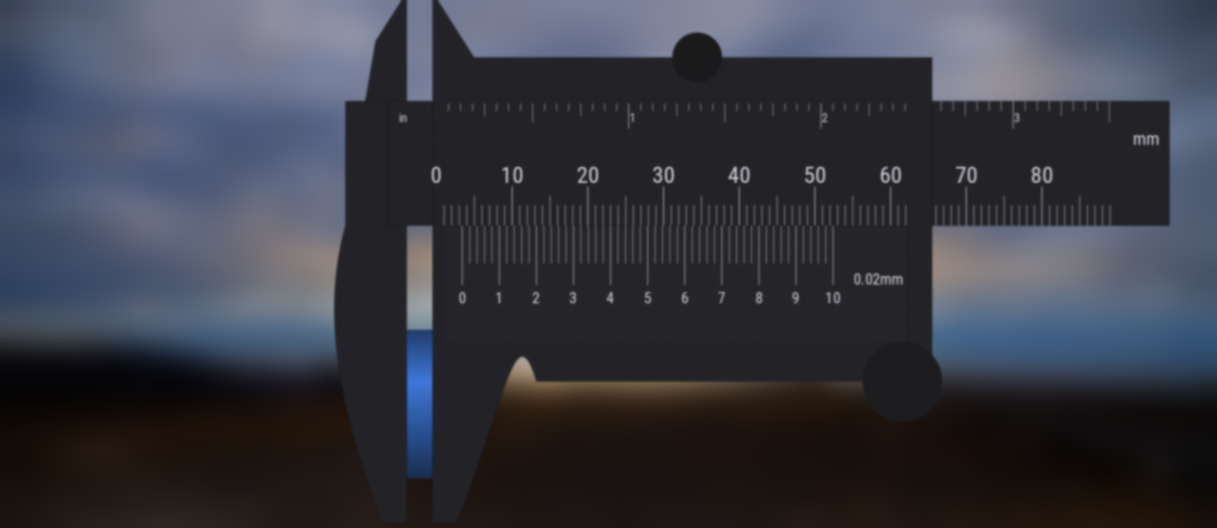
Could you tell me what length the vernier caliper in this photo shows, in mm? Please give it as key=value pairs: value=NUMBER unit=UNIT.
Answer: value=3.4 unit=mm
